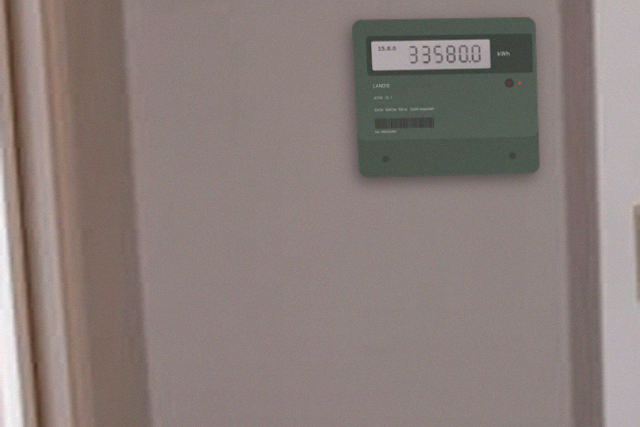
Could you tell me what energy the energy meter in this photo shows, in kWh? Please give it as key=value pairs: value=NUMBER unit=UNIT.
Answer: value=33580.0 unit=kWh
